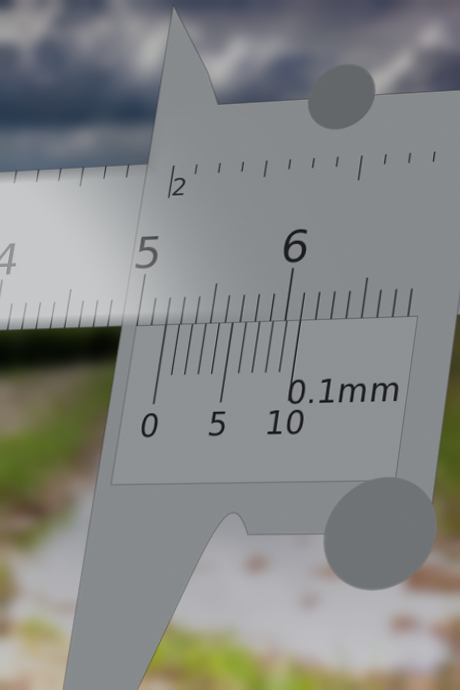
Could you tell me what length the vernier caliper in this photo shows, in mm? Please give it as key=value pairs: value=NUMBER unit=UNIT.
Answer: value=52.0 unit=mm
